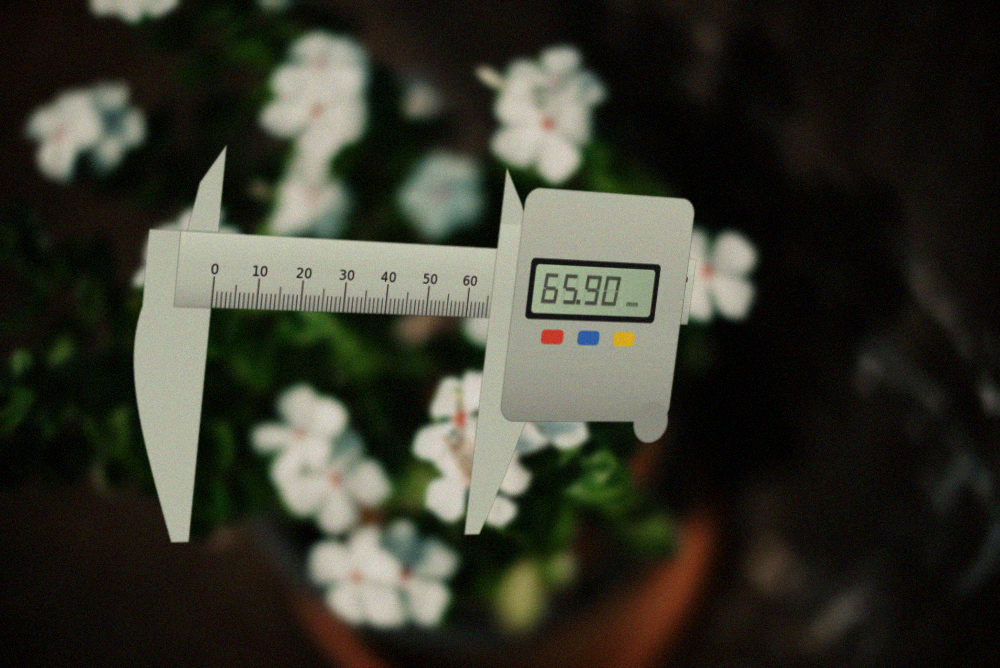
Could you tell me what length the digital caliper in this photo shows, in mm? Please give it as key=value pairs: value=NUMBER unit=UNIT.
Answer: value=65.90 unit=mm
